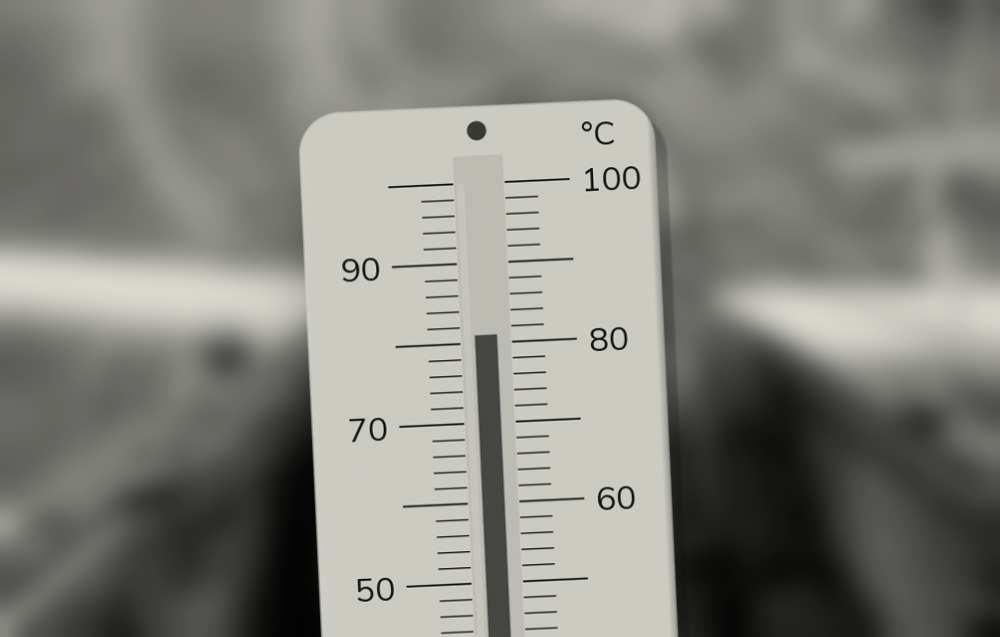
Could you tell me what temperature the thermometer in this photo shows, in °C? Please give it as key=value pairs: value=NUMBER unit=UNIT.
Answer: value=81 unit=°C
